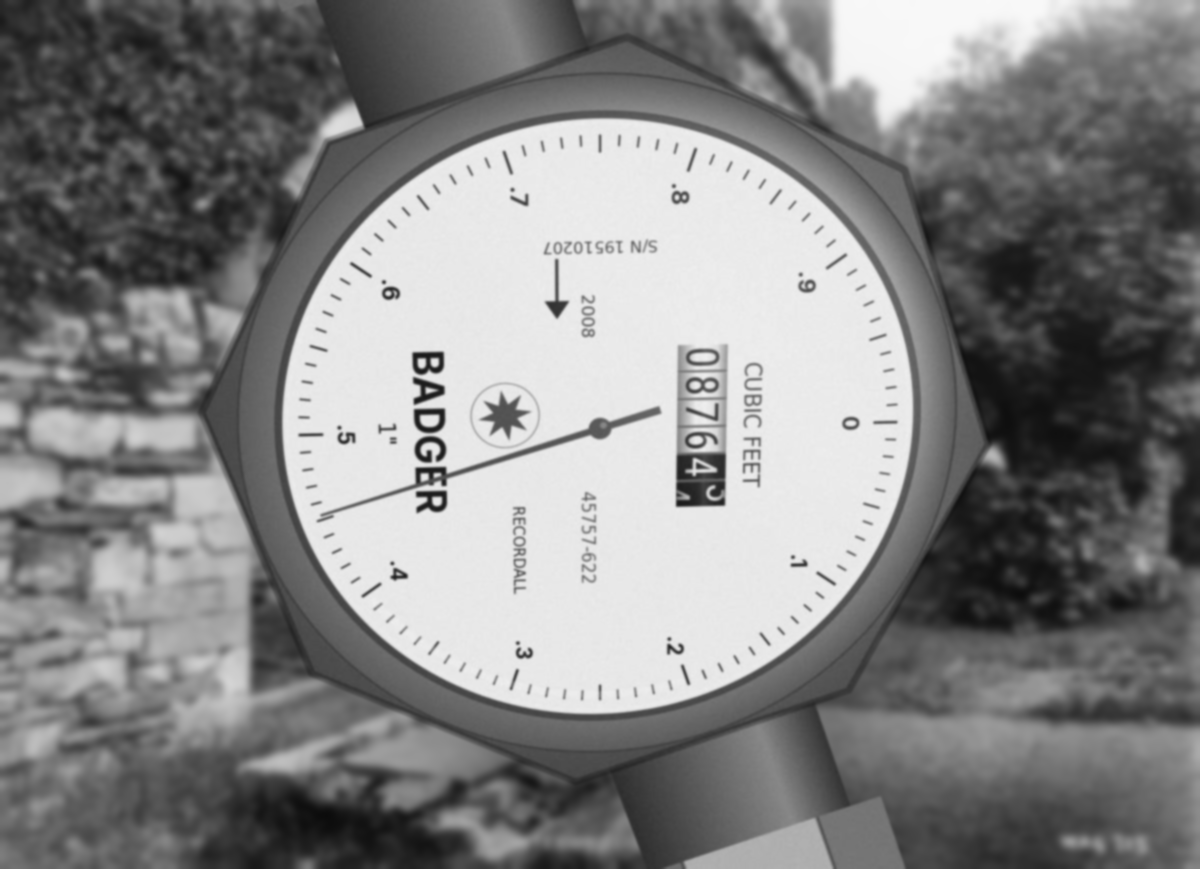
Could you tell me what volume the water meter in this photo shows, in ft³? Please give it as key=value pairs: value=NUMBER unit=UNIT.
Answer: value=87643.45 unit=ft³
